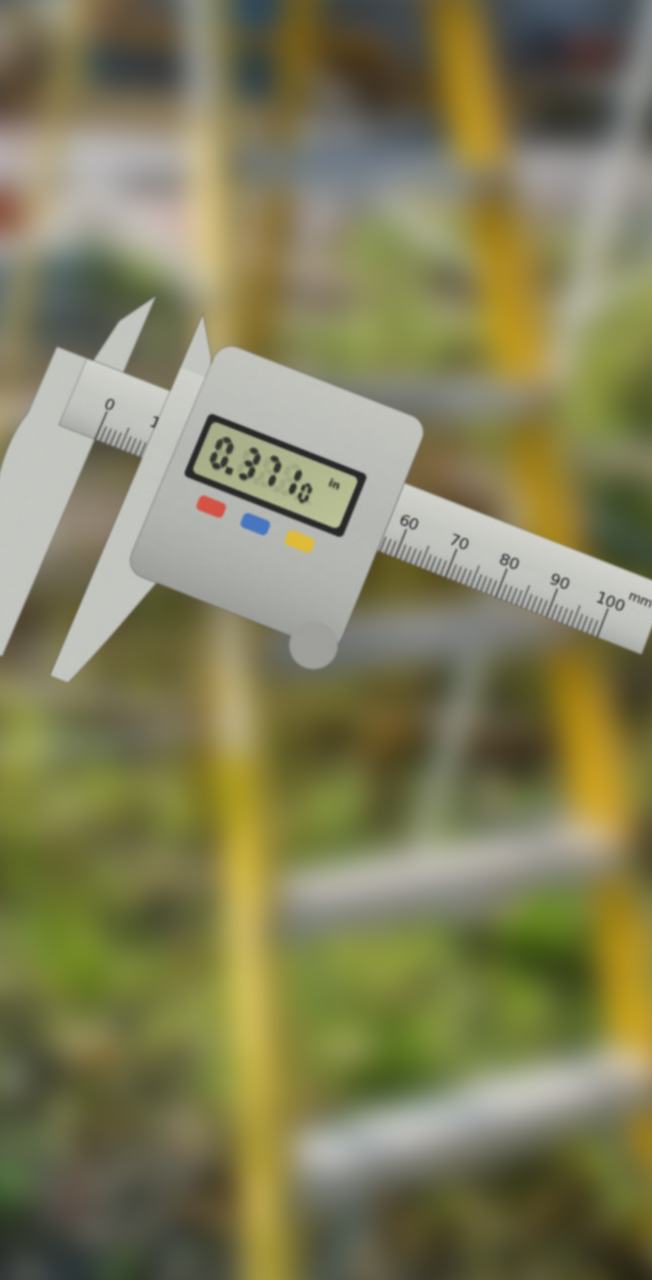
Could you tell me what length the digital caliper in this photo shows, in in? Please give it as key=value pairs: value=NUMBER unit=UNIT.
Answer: value=0.3710 unit=in
